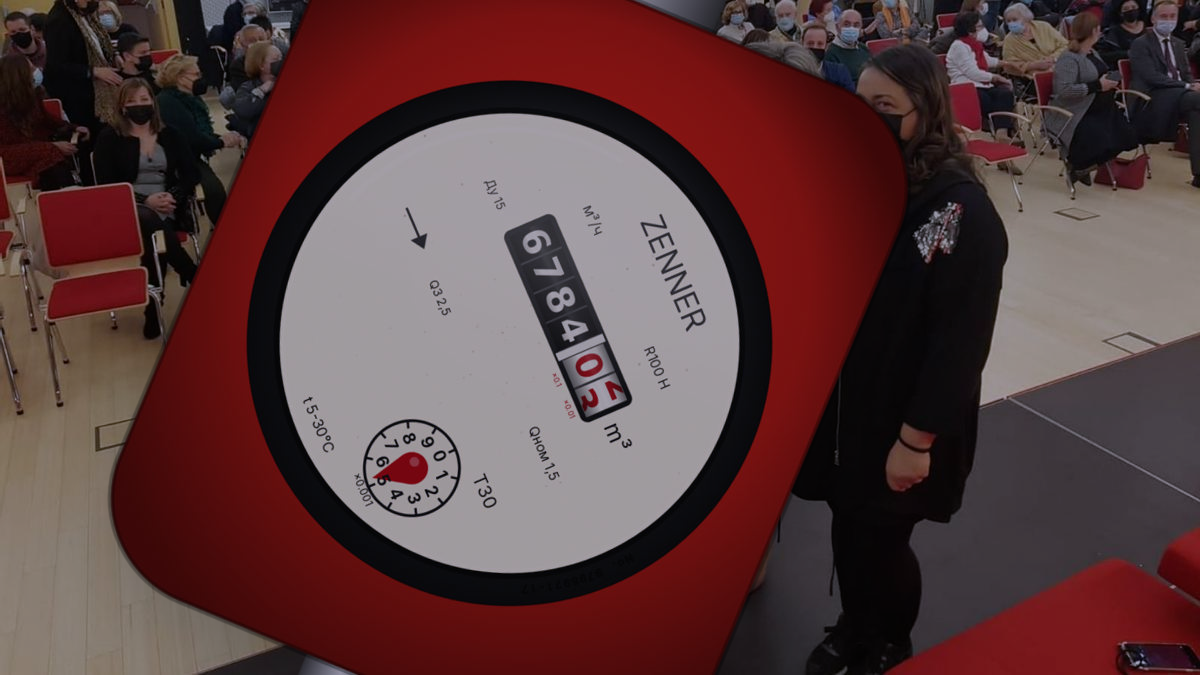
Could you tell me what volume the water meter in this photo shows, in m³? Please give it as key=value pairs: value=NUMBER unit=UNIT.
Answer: value=6784.025 unit=m³
